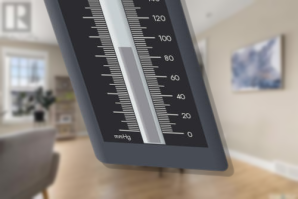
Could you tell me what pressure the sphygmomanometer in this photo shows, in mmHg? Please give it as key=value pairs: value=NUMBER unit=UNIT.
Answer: value=90 unit=mmHg
